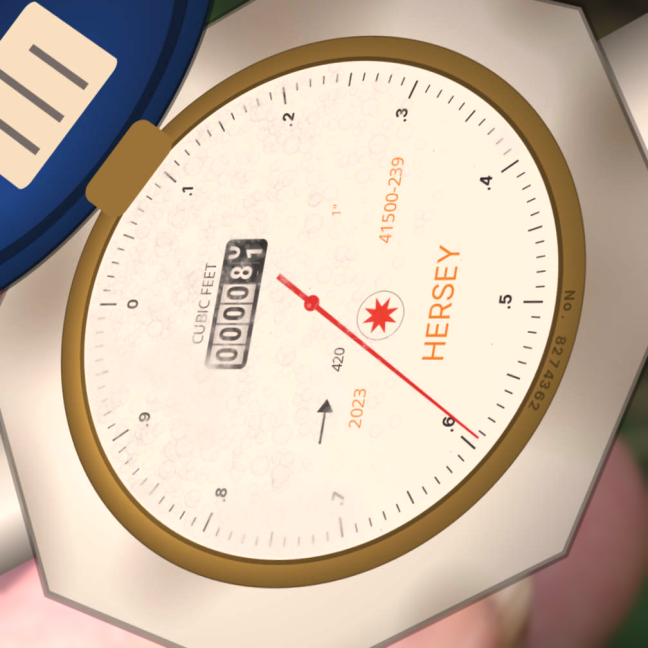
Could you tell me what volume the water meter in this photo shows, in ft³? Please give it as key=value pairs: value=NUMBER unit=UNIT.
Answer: value=80.59 unit=ft³
